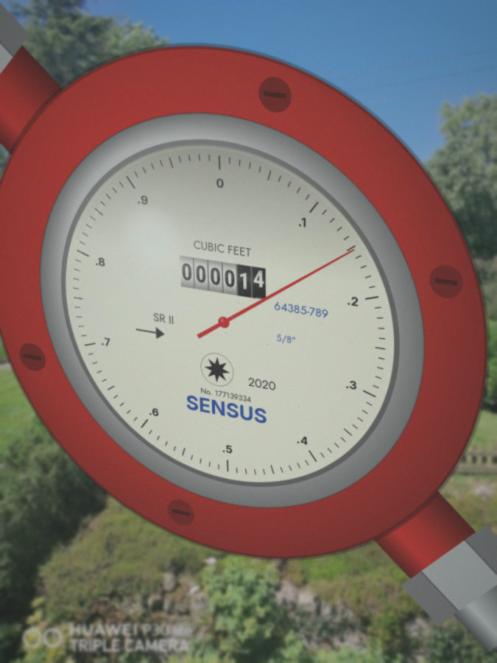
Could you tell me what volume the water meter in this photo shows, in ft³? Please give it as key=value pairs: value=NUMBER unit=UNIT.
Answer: value=14.15 unit=ft³
